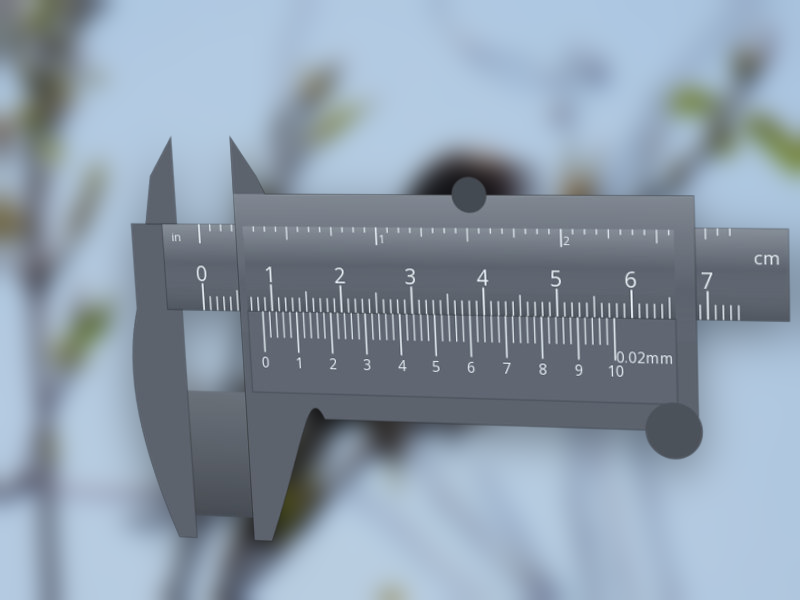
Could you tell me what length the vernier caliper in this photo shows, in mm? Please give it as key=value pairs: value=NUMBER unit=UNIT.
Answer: value=8.6 unit=mm
